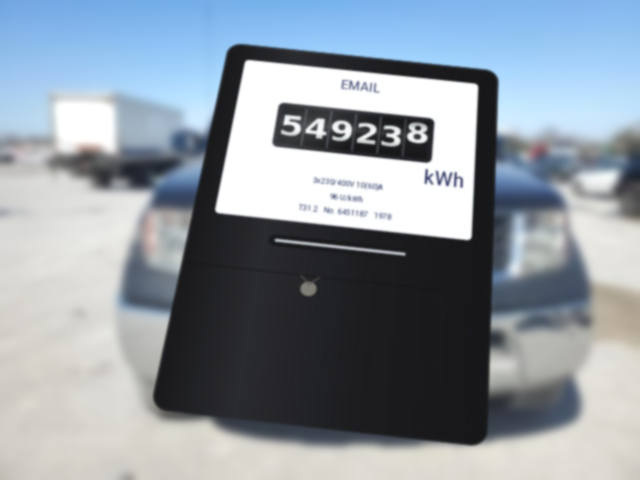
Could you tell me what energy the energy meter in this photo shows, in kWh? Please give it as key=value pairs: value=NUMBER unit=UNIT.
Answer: value=549238 unit=kWh
